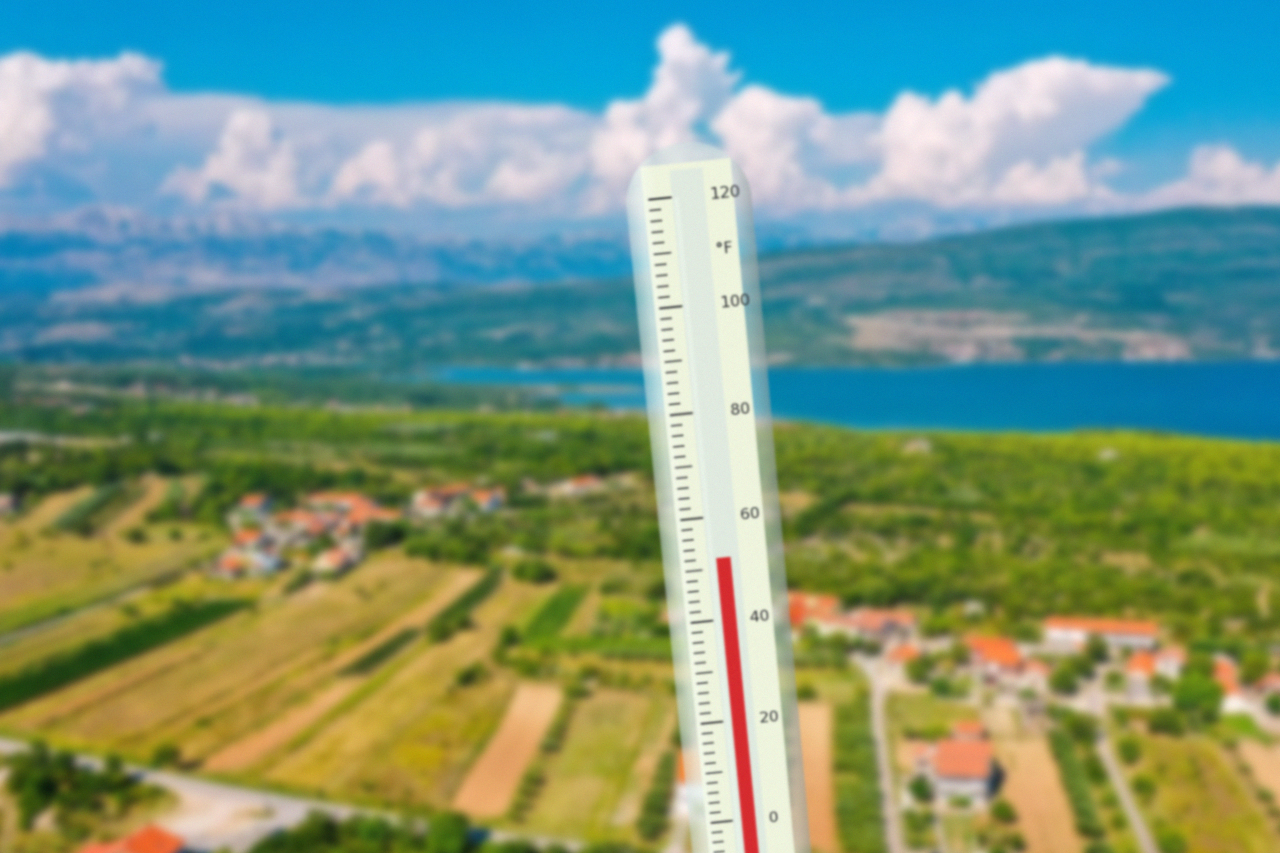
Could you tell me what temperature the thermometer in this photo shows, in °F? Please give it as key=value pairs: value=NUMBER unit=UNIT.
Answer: value=52 unit=°F
